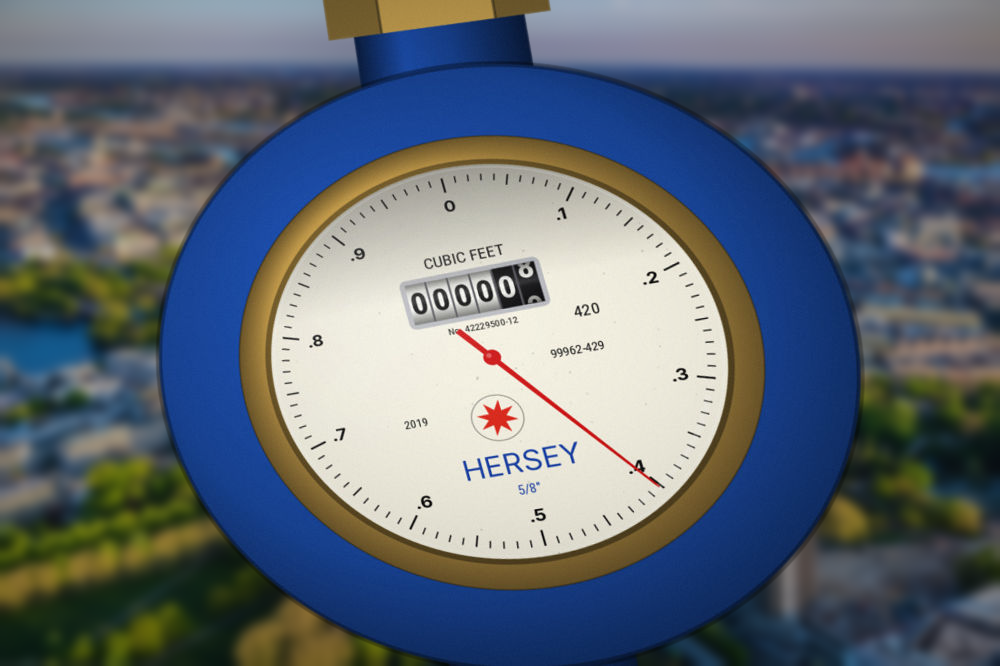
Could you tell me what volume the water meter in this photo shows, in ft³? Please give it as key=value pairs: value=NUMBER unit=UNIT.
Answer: value=8.40 unit=ft³
